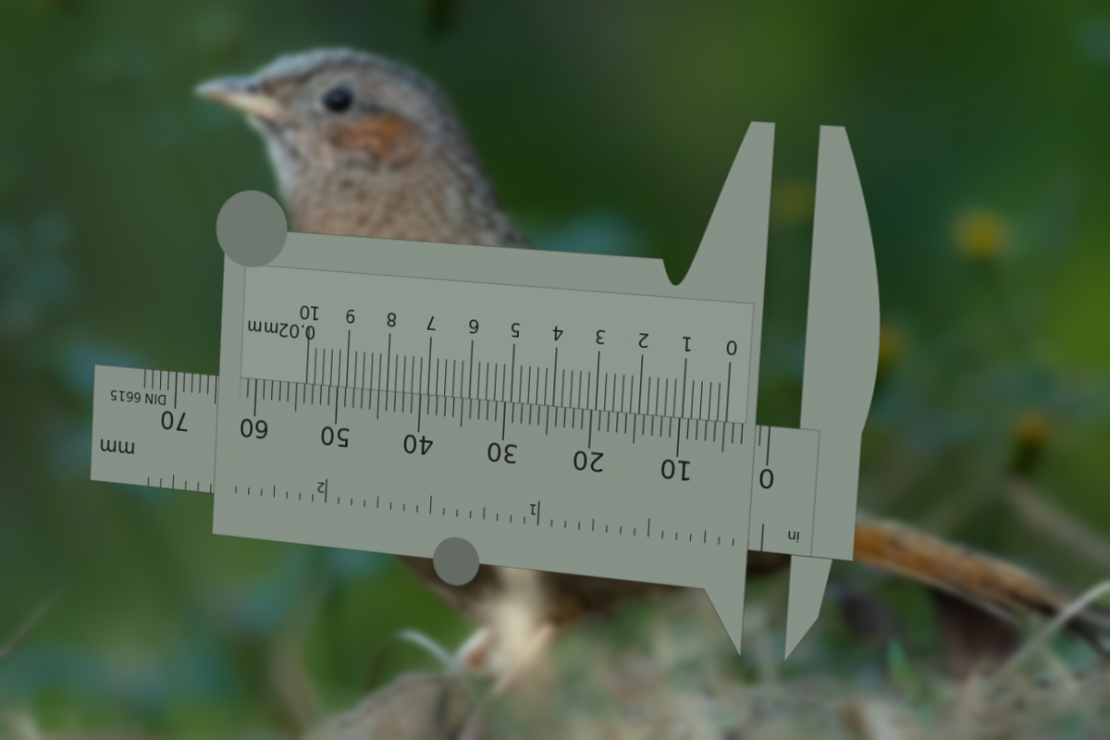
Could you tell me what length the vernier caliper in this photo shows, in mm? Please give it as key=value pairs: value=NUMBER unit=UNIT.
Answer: value=4.8 unit=mm
